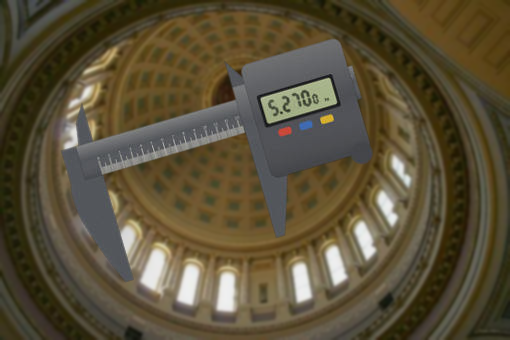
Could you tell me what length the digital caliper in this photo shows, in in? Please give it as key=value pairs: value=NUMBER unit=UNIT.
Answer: value=5.2700 unit=in
